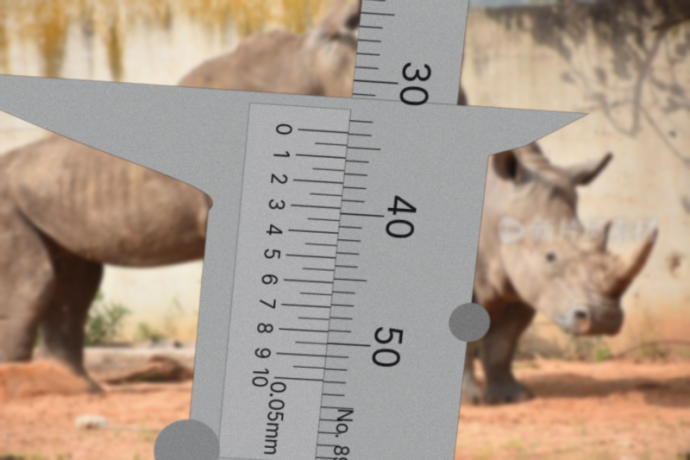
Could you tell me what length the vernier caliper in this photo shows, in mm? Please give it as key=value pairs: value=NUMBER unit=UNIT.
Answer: value=33.9 unit=mm
